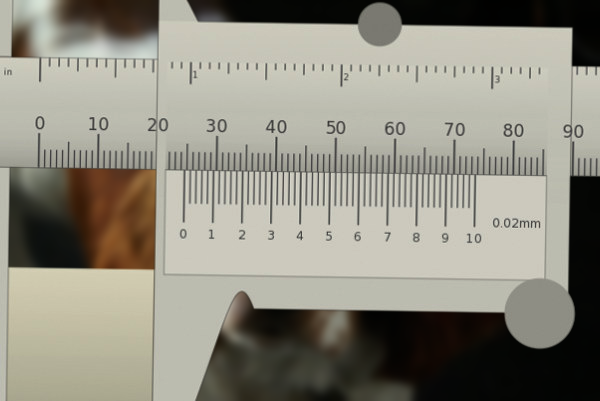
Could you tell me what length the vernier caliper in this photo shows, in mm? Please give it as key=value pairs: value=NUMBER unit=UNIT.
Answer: value=24.6 unit=mm
